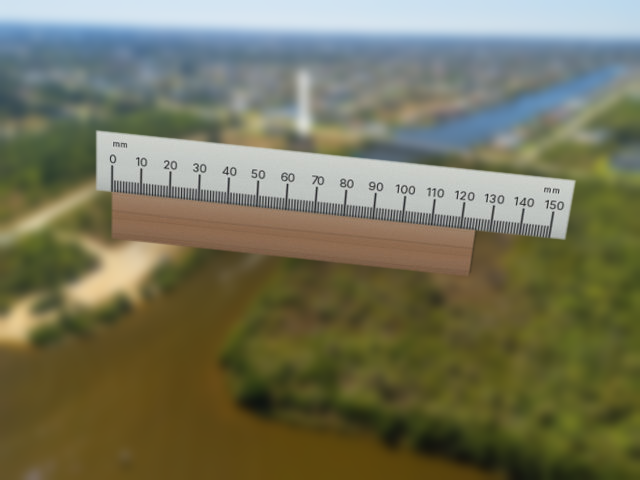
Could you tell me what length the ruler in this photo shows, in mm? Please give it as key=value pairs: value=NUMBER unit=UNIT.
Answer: value=125 unit=mm
